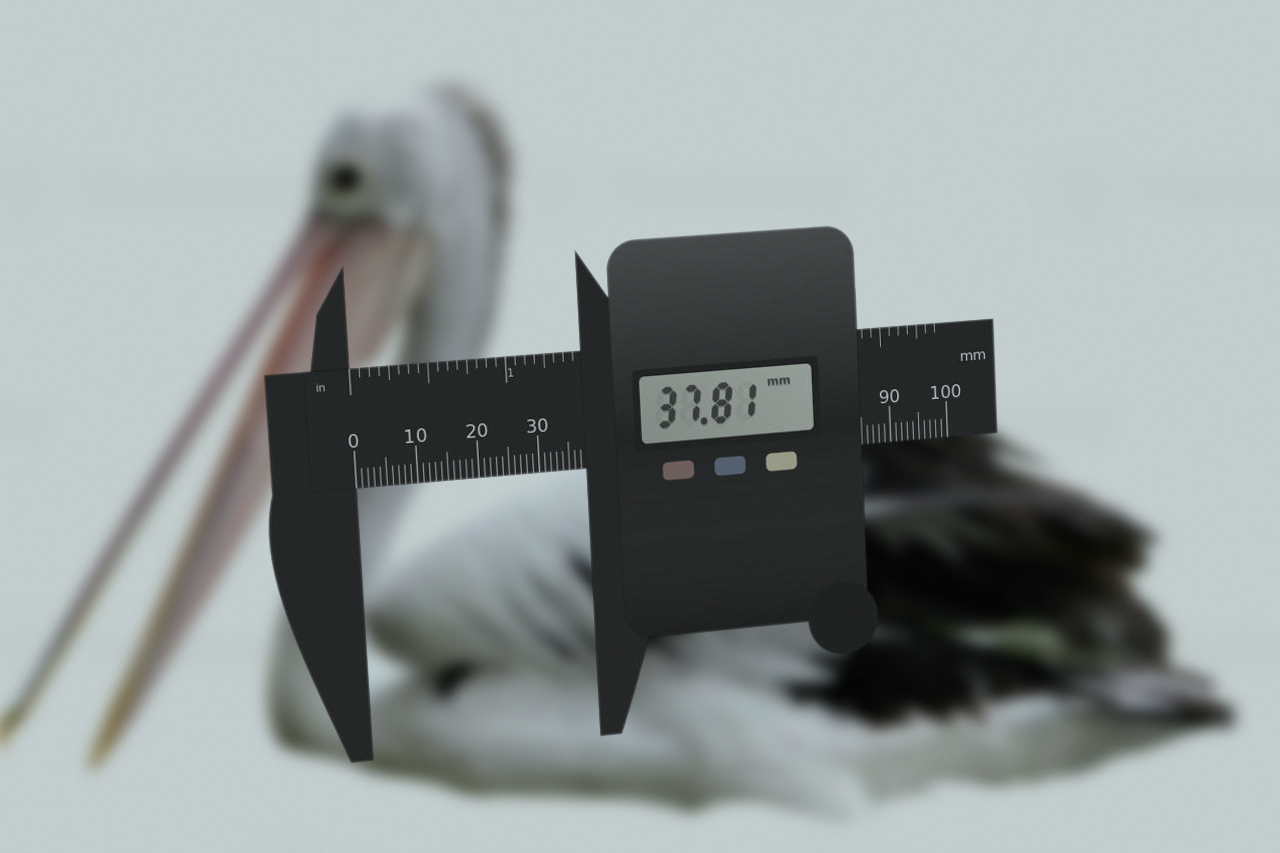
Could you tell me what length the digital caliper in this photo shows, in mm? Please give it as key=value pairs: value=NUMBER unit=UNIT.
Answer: value=37.81 unit=mm
